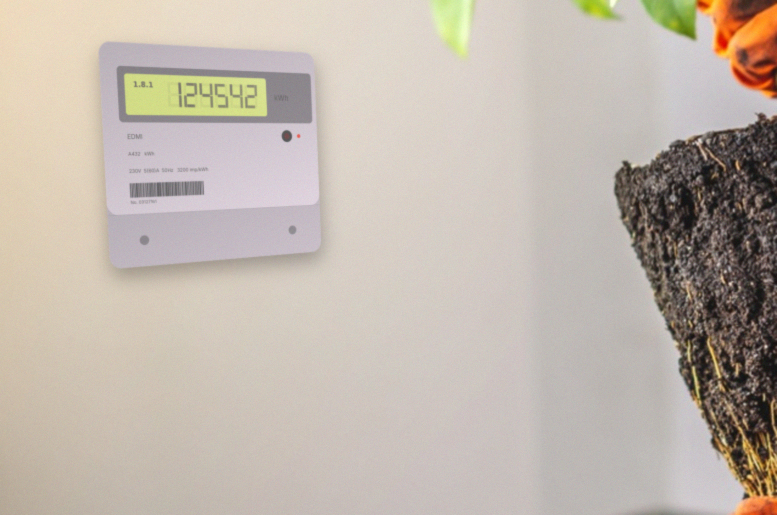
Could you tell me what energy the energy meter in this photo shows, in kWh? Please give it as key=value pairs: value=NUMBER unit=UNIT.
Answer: value=124542 unit=kWh
